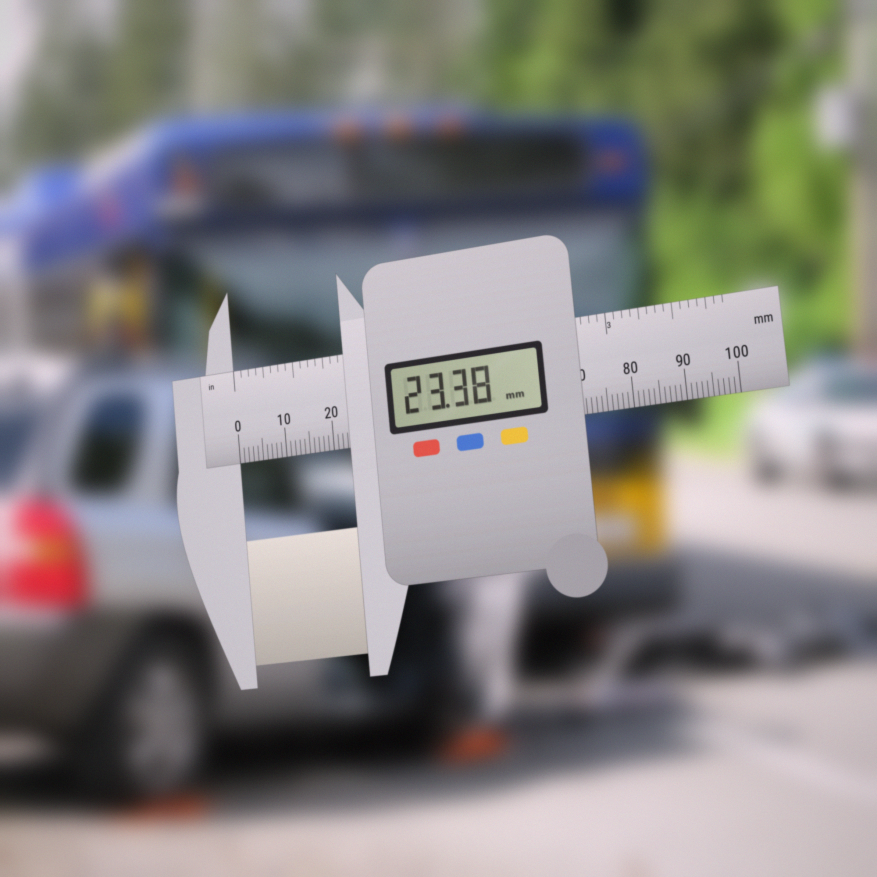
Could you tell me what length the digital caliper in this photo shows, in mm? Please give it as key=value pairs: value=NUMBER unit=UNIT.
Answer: value=23.38 unit=mm
